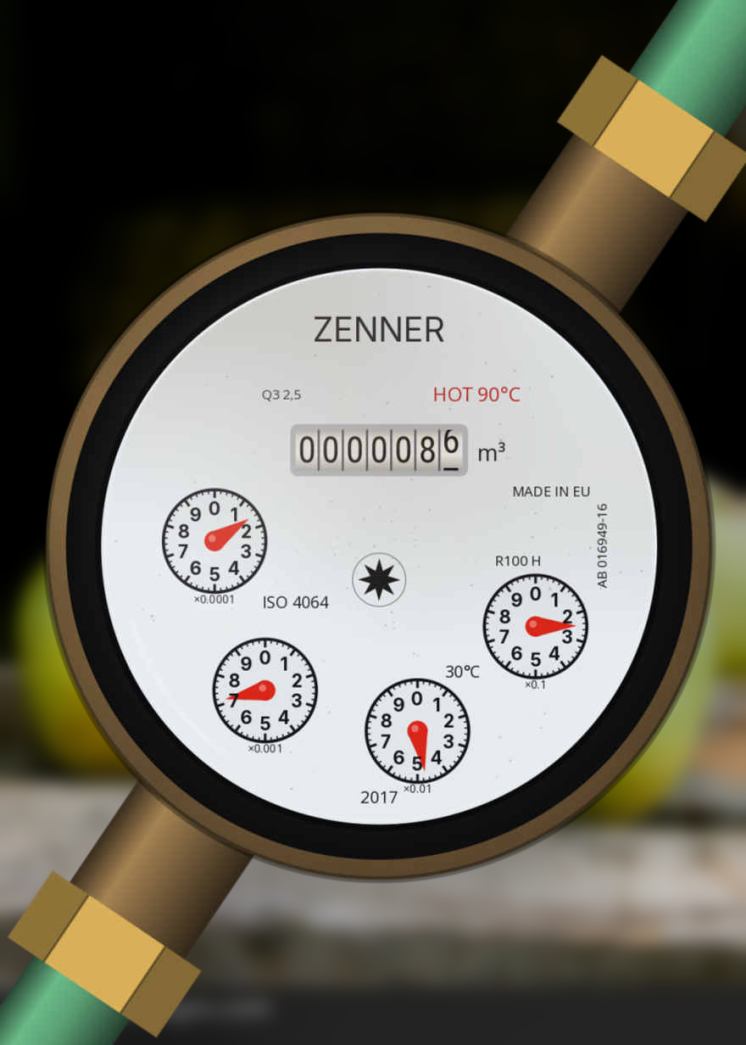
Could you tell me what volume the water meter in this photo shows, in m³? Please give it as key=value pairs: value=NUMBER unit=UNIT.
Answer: value=86.2471 unit=m³
